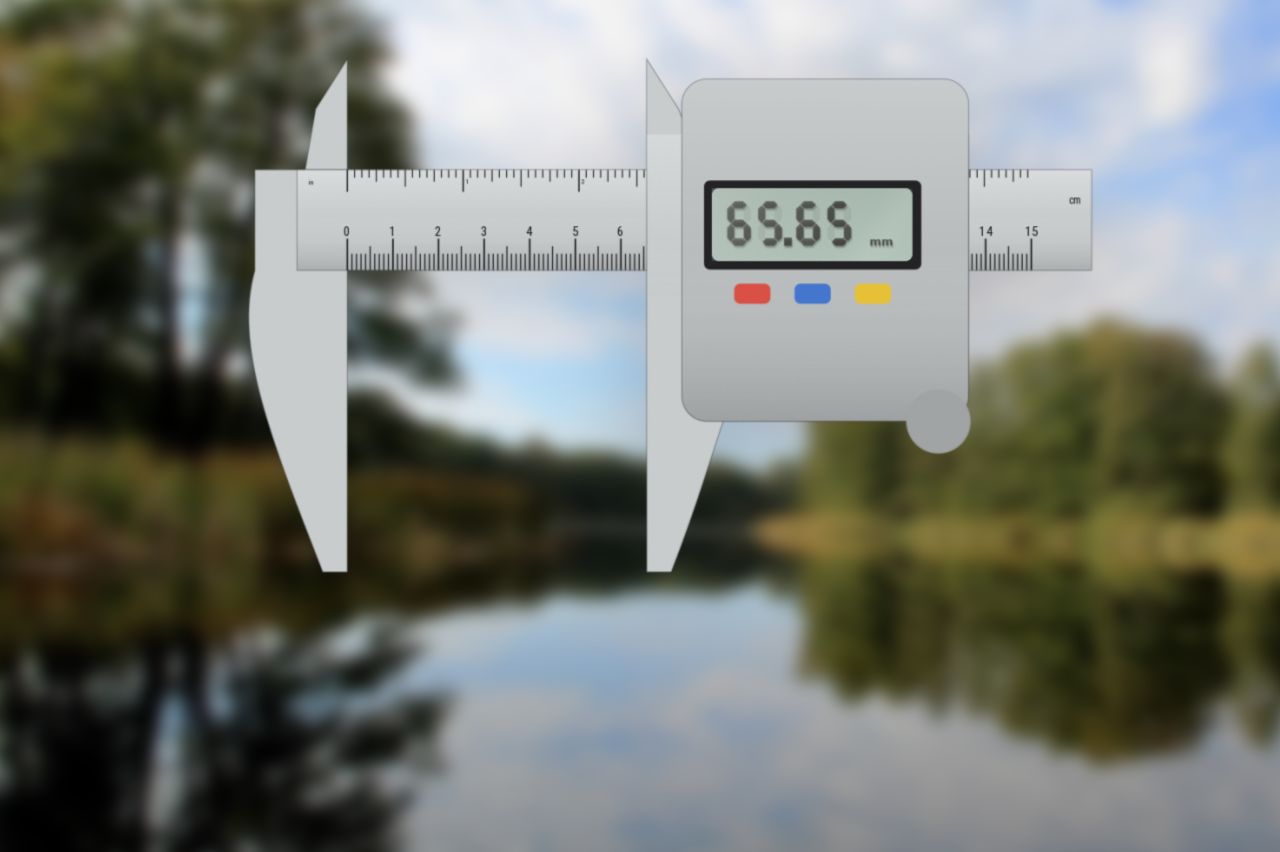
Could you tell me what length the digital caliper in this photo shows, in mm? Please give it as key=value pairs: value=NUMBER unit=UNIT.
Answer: value=65.65 unit=mm
